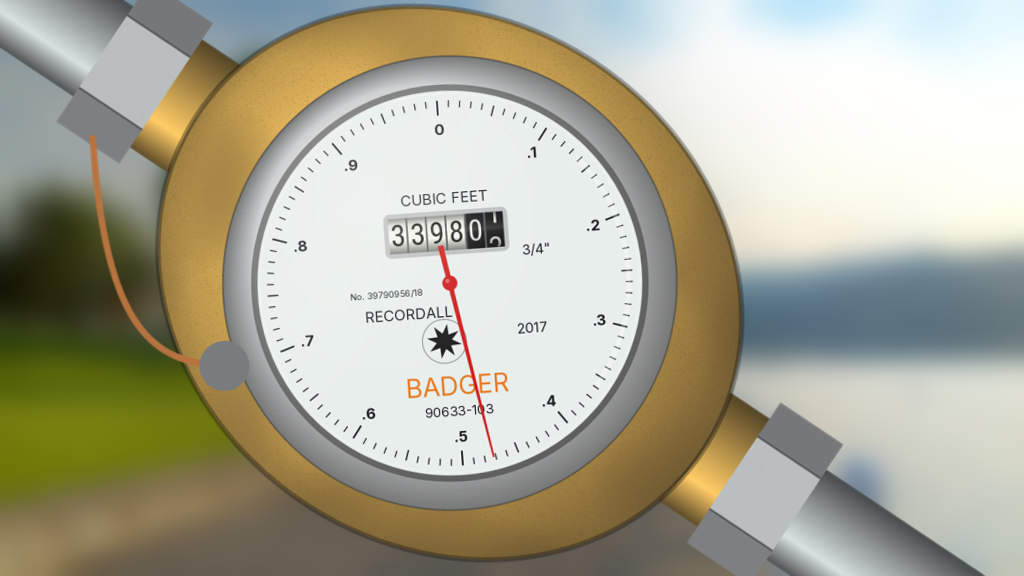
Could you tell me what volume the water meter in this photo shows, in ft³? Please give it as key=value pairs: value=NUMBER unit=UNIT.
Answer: value=339801.47 unit=ft³
